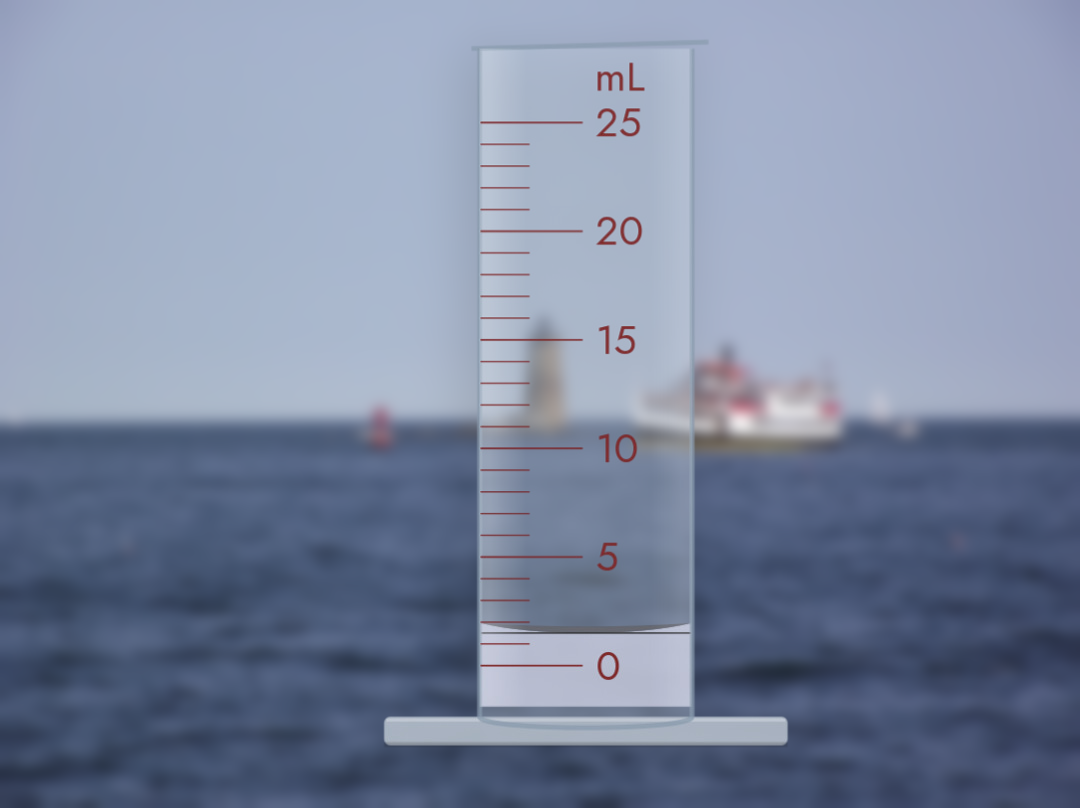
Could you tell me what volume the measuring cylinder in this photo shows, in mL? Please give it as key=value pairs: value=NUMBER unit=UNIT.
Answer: value=1.5 unit=mL
